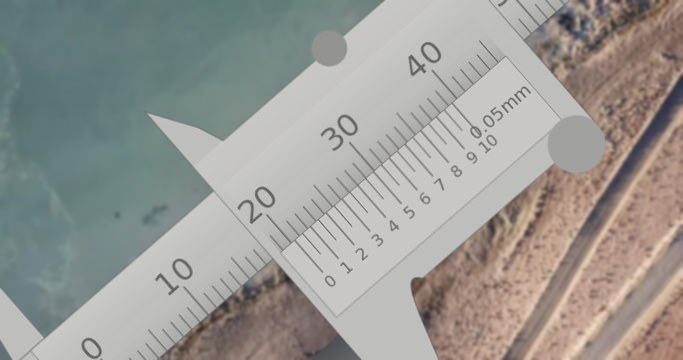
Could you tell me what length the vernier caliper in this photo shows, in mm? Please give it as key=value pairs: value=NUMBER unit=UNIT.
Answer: value=20.4 unit=mm
